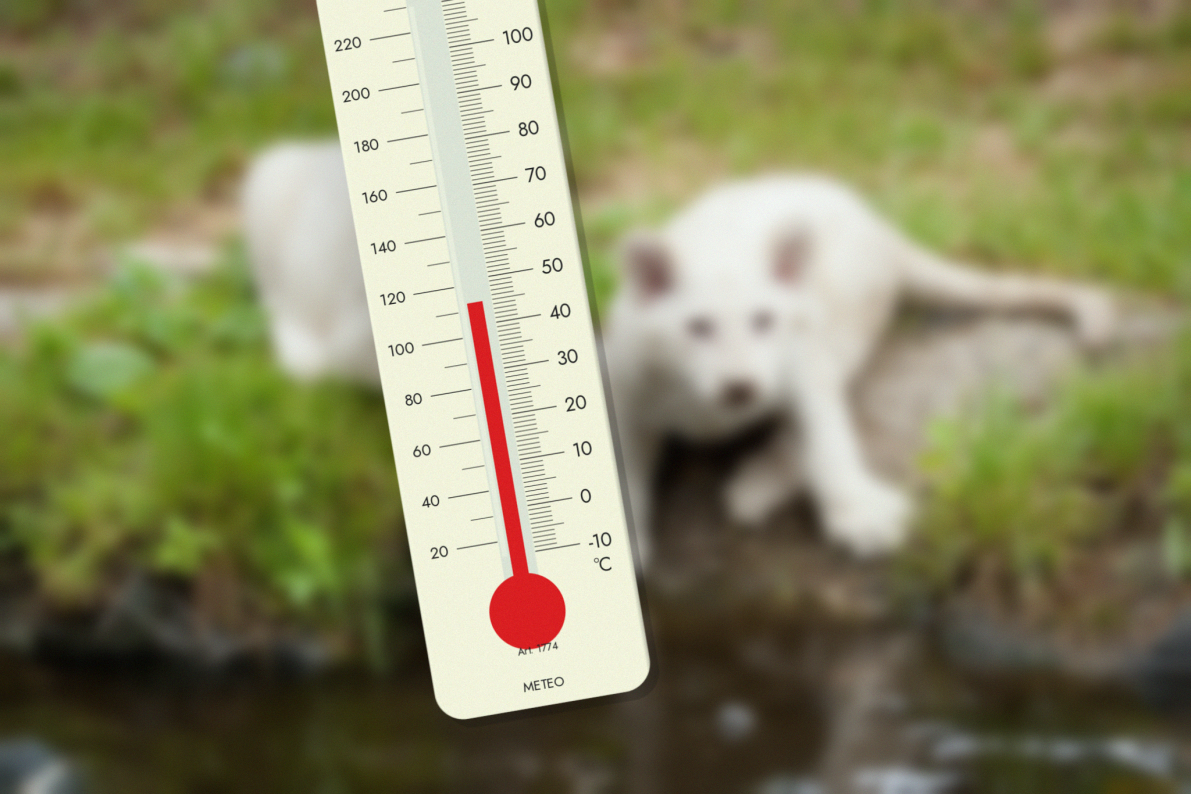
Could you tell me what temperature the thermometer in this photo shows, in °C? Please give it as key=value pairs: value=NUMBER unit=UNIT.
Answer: value=45 unit=°C
